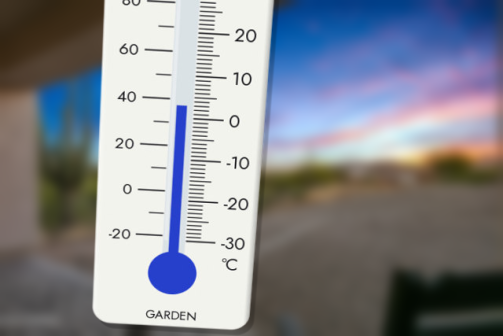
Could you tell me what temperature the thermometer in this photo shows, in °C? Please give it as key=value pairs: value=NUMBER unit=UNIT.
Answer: value=3 unit=°C
